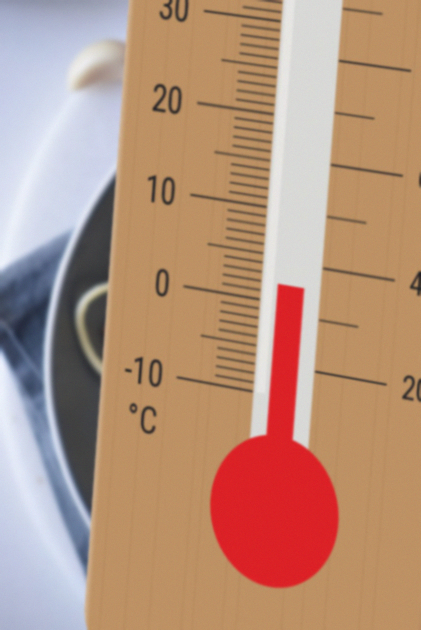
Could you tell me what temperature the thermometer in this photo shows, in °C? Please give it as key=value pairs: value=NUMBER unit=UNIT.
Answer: value=2 unit=°C
